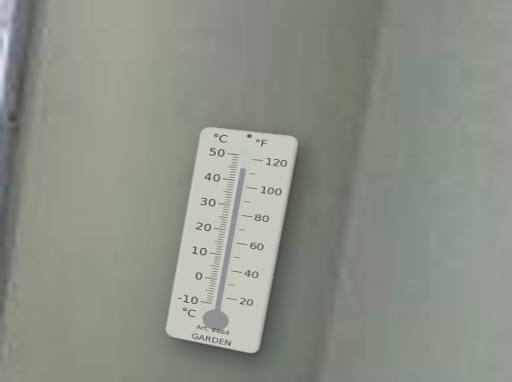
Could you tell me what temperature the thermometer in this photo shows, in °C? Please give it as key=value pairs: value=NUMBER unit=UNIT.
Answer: value=45 unit=°C
